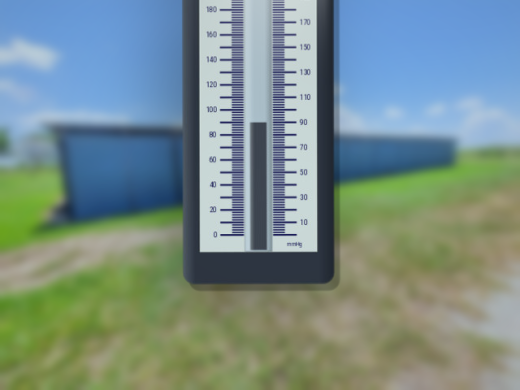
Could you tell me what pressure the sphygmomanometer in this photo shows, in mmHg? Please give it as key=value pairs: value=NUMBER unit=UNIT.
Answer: value=90 unit=mmHg
